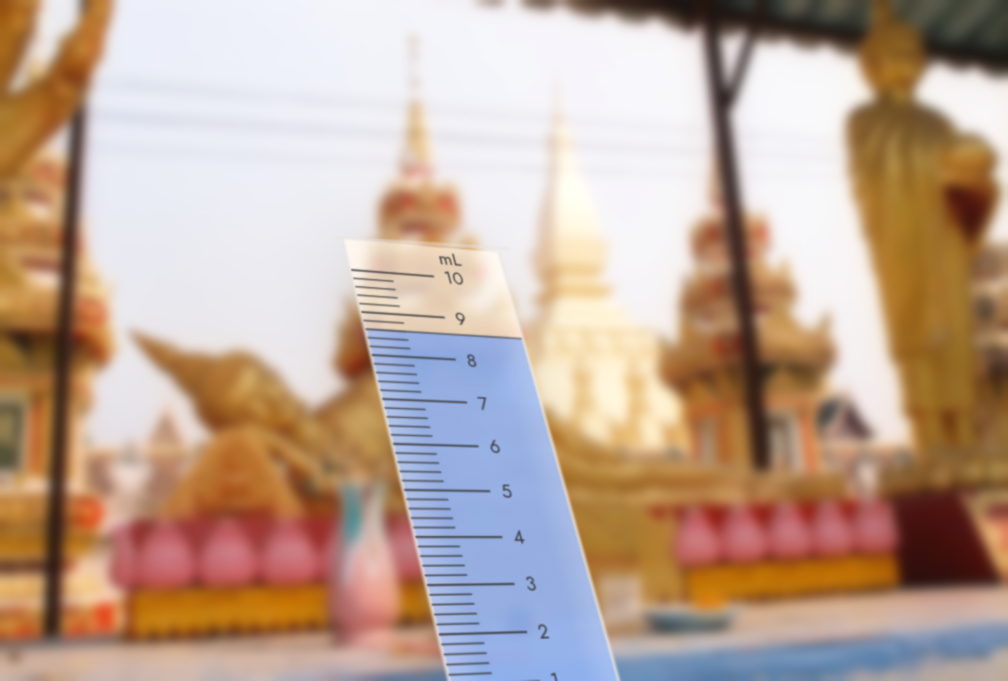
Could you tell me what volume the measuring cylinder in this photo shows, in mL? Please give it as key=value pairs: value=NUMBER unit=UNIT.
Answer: value=8.6 unit=mL
